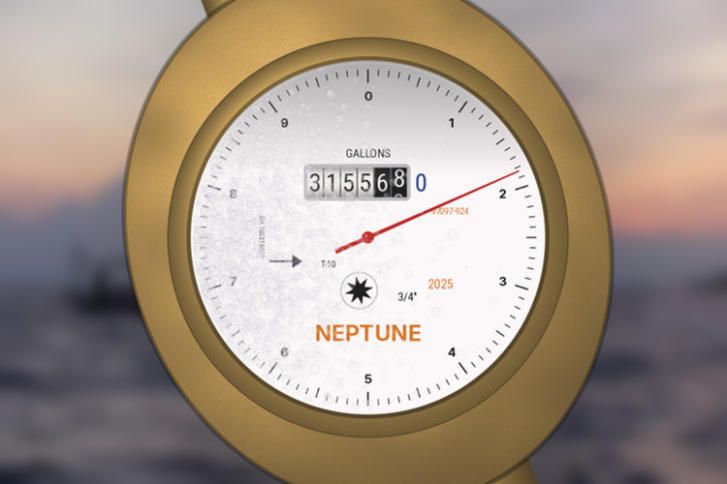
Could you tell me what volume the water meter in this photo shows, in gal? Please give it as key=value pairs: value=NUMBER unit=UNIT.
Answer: value=3155681.8 unit=gal
